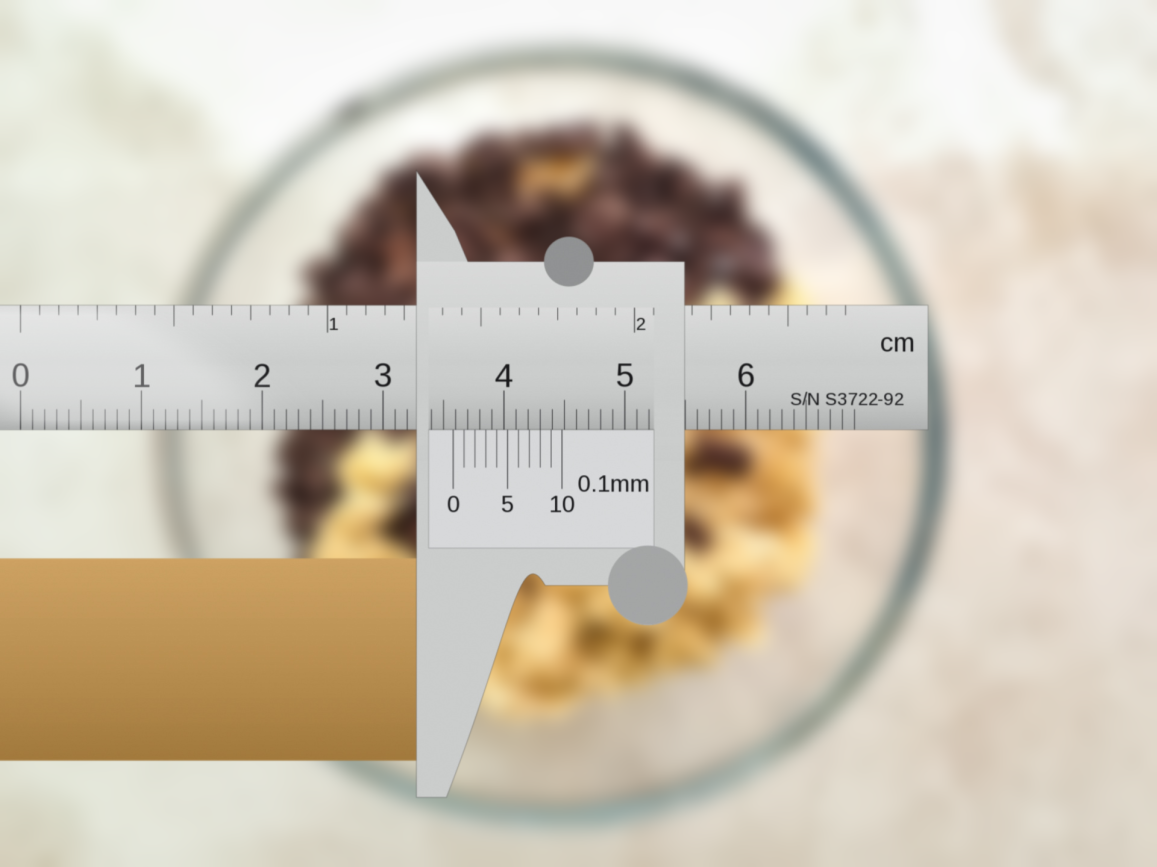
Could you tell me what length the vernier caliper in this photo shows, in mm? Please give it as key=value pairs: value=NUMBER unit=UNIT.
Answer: value=35.8 unit=mm
